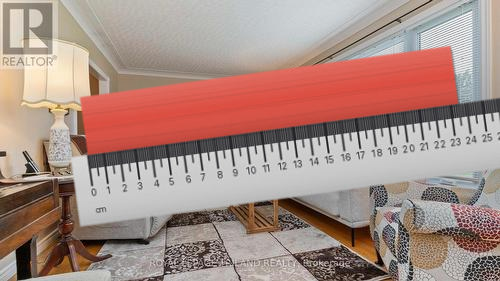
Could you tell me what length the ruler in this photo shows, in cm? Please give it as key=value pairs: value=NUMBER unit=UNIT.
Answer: value=23.5 unit=cm
